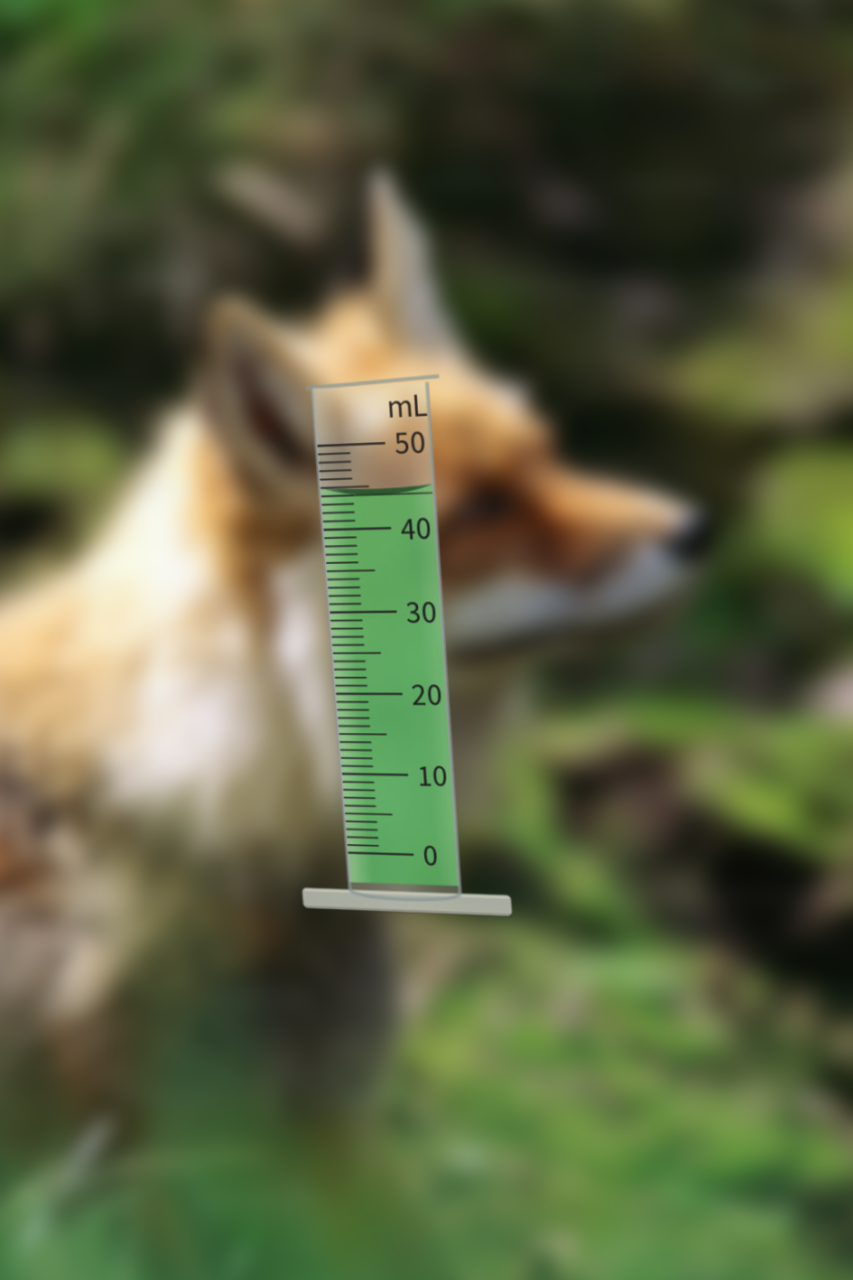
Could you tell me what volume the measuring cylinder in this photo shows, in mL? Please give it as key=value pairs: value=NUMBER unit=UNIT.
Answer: value=44 unit=mL
